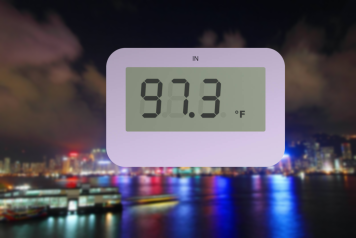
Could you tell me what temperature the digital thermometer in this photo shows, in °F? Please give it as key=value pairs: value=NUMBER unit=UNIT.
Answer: value=97.3 unit=°F
